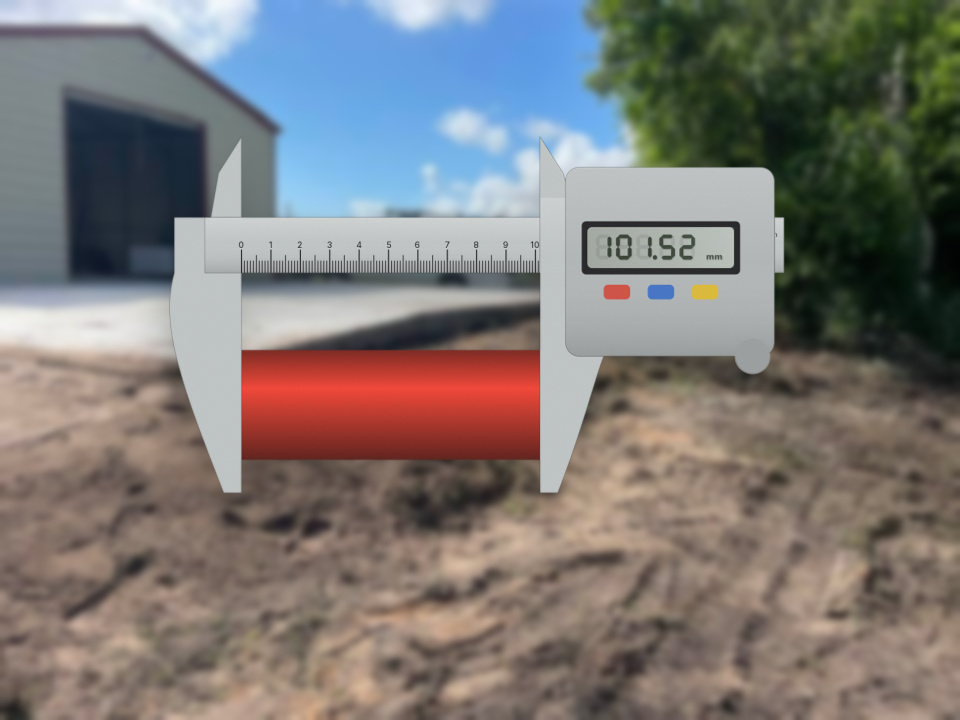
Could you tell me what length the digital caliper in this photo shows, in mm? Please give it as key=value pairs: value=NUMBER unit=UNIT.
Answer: value=101.52 unit=mm
